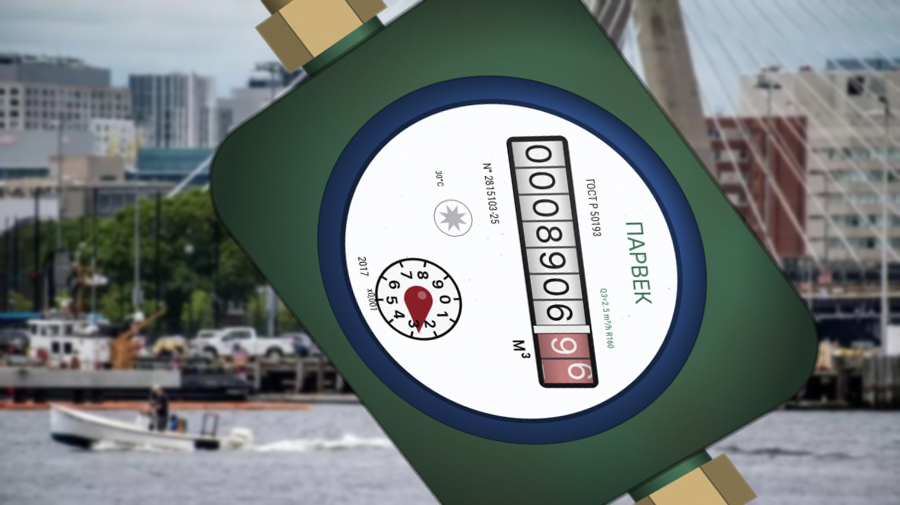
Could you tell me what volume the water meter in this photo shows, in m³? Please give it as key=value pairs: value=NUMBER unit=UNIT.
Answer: value=8906.962 unit=m³
